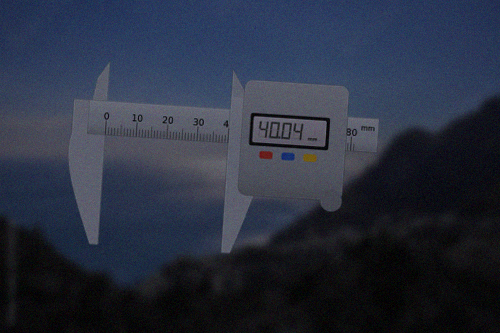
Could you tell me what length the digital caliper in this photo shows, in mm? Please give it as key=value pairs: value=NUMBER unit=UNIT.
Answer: value=40.04 unit=mm
